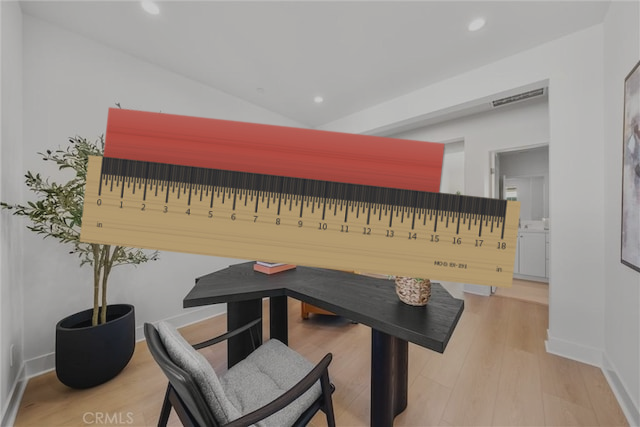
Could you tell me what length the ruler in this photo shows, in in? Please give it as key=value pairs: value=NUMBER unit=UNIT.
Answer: value=15 unit=in
